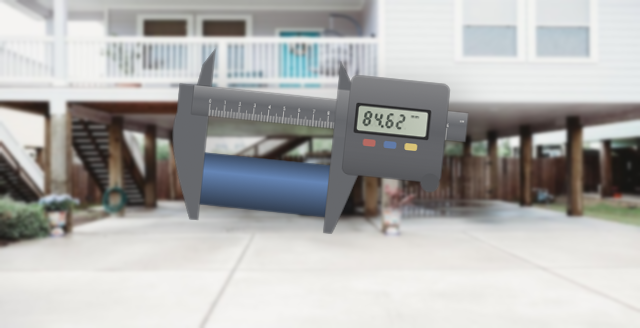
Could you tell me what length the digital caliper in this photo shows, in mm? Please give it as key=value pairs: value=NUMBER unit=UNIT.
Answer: value=84.62 unit=mm
